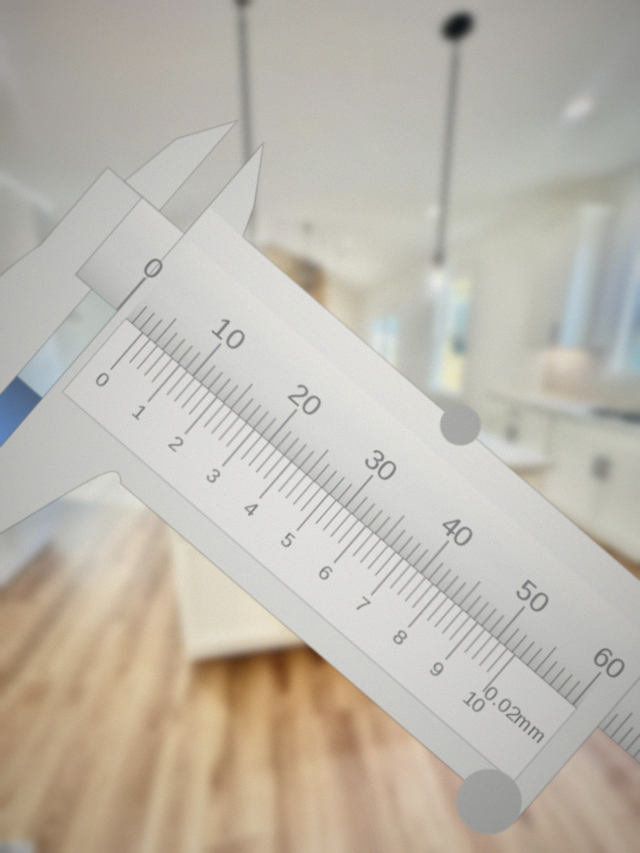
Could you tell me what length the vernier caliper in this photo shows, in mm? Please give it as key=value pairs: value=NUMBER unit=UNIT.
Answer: value=3.4 unit=mm
